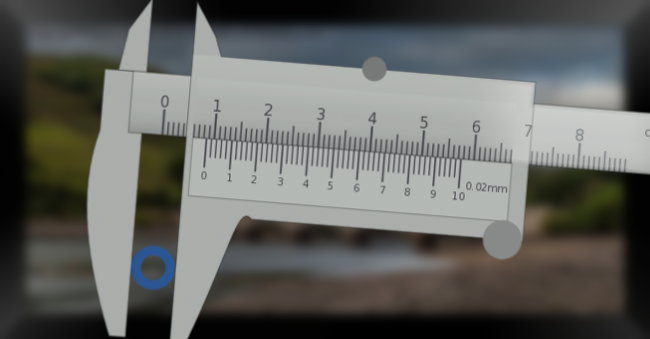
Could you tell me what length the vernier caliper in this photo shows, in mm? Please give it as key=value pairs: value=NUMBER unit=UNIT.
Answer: value=8.5 unit=mm
